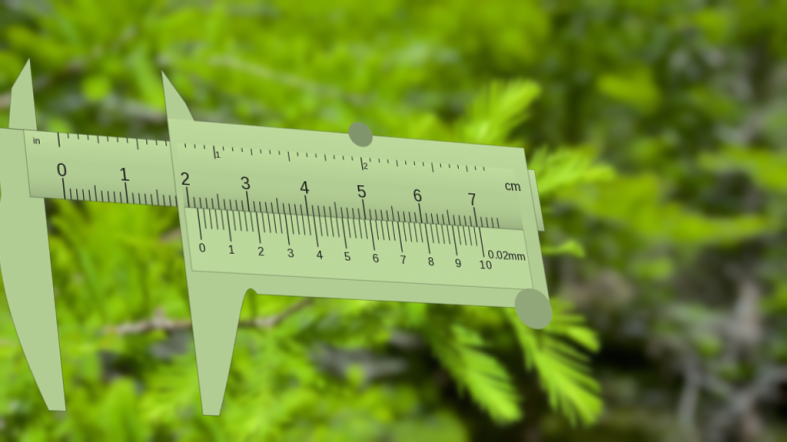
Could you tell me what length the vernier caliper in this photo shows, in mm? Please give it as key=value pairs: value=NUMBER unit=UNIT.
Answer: value=21.4 unit=mm
